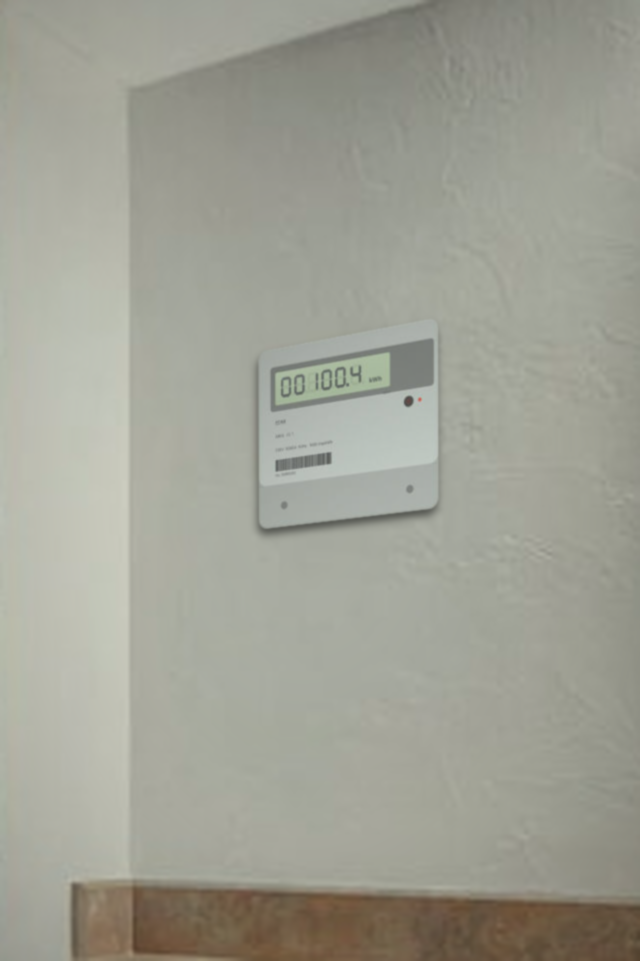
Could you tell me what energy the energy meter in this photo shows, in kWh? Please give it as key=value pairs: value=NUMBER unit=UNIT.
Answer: value=100.4 unit=kWh
